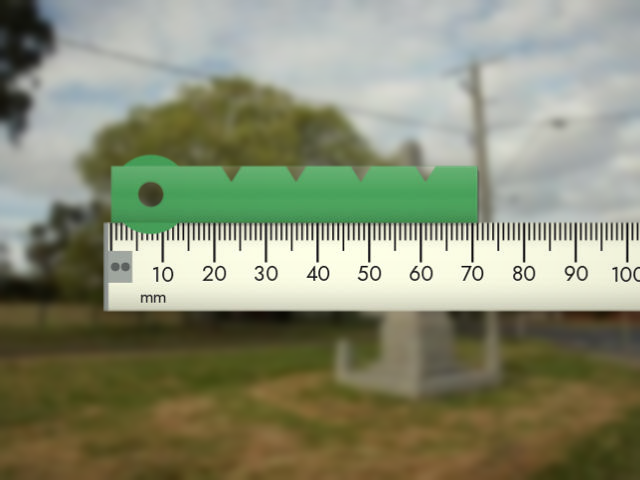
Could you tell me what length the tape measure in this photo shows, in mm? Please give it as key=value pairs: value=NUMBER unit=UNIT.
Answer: value=71 unit=mm
